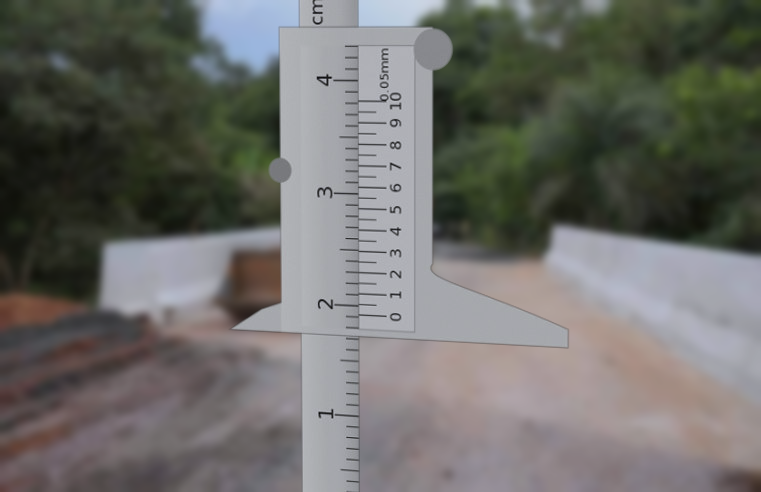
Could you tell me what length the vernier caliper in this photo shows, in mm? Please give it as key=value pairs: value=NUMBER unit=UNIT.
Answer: value=19.2 unit=mm
